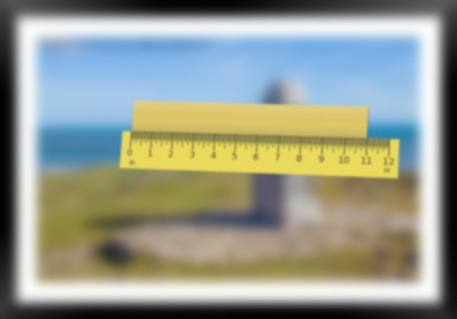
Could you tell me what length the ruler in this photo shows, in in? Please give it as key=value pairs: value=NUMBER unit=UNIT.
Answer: value=11 unit=in
